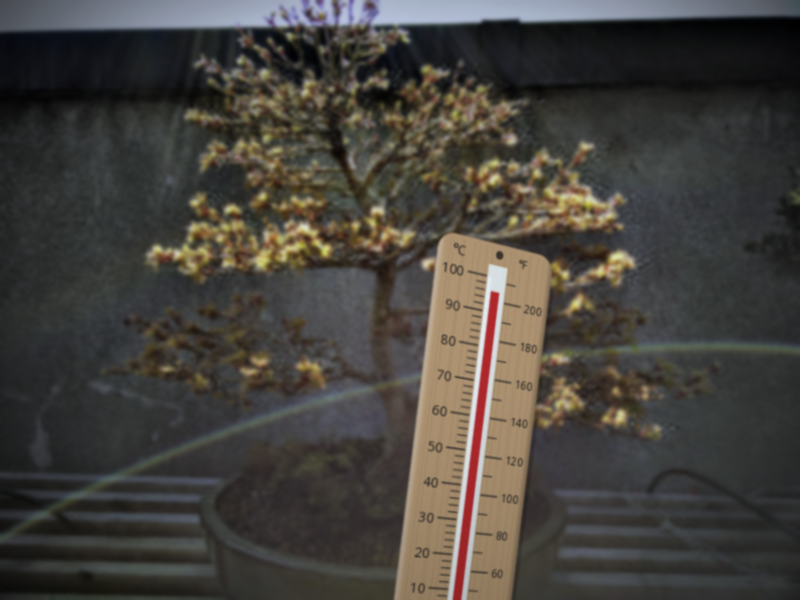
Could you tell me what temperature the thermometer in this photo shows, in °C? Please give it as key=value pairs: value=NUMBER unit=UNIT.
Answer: value=96 unit=°C
